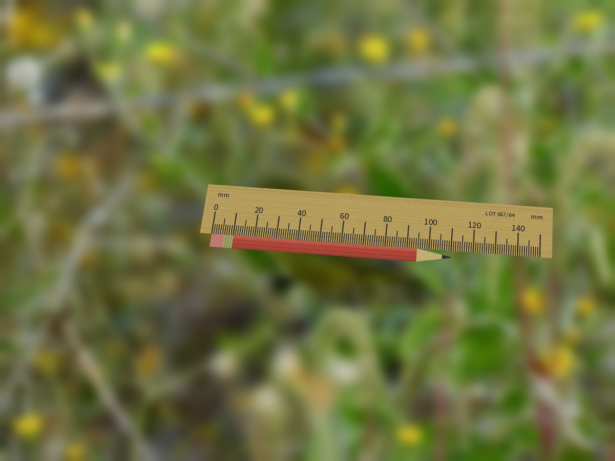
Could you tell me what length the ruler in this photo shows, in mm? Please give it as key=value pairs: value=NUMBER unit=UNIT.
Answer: value=110 unit=mm
